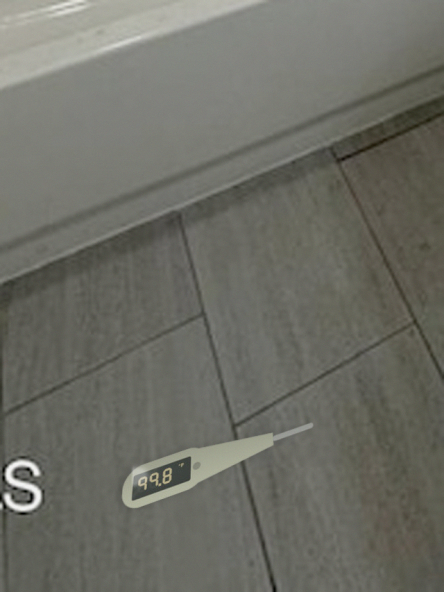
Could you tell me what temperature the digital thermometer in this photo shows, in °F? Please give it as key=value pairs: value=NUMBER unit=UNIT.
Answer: value=99.8 unit=°F
